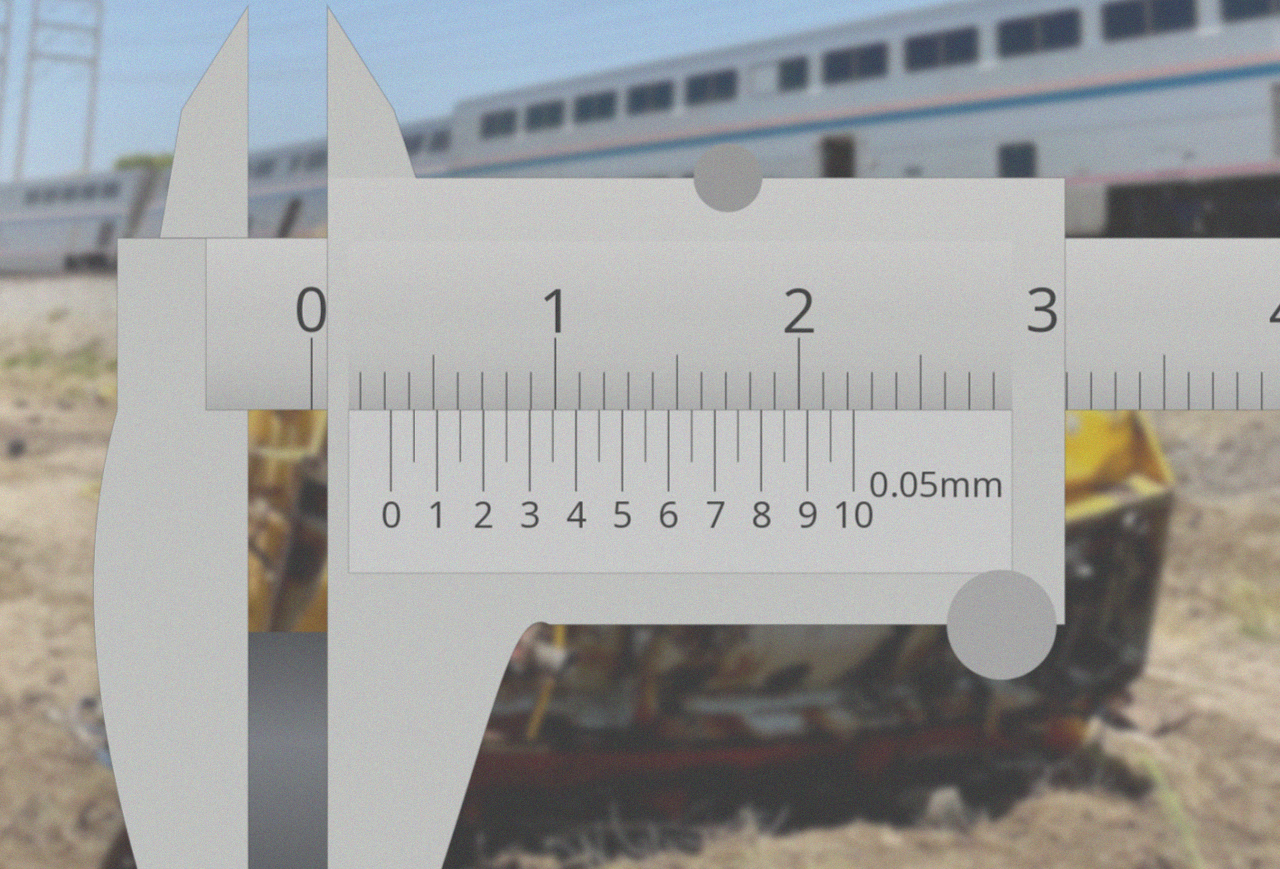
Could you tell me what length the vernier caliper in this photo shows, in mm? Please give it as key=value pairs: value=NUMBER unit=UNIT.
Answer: value=3.25 unit=mm
